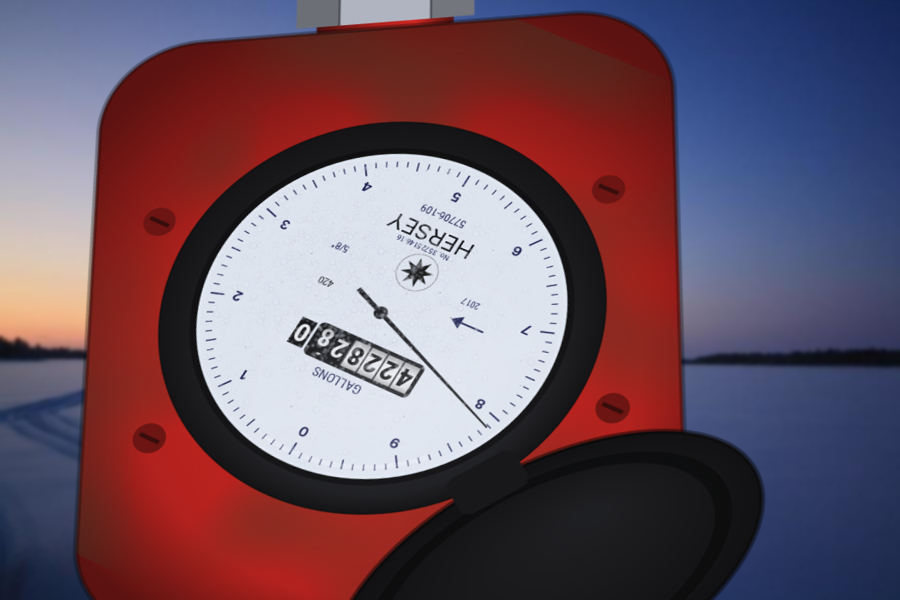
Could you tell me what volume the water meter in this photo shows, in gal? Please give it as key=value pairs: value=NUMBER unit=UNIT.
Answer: value=4228278.1 unit=gal
